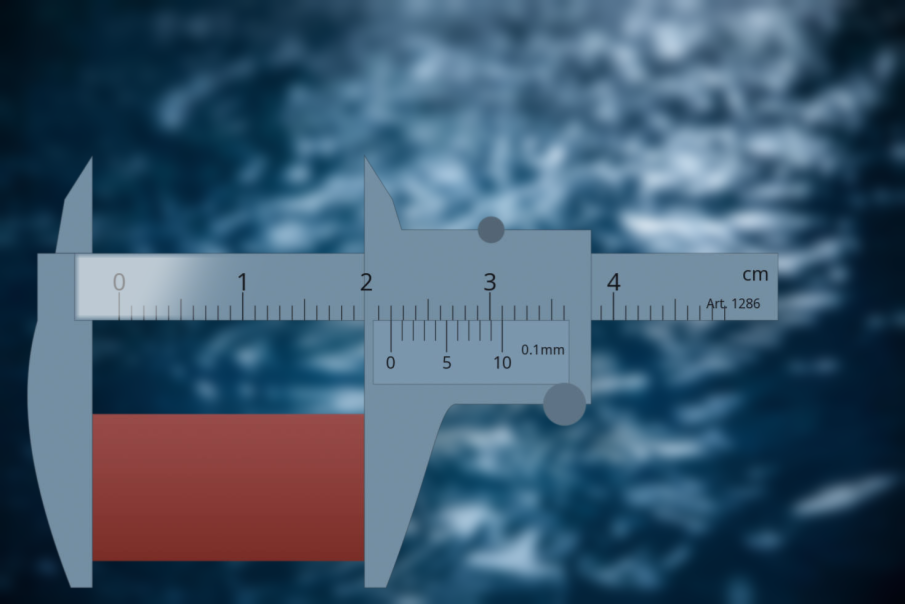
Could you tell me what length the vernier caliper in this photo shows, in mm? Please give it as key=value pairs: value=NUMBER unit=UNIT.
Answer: value=22.0 unit=mm
